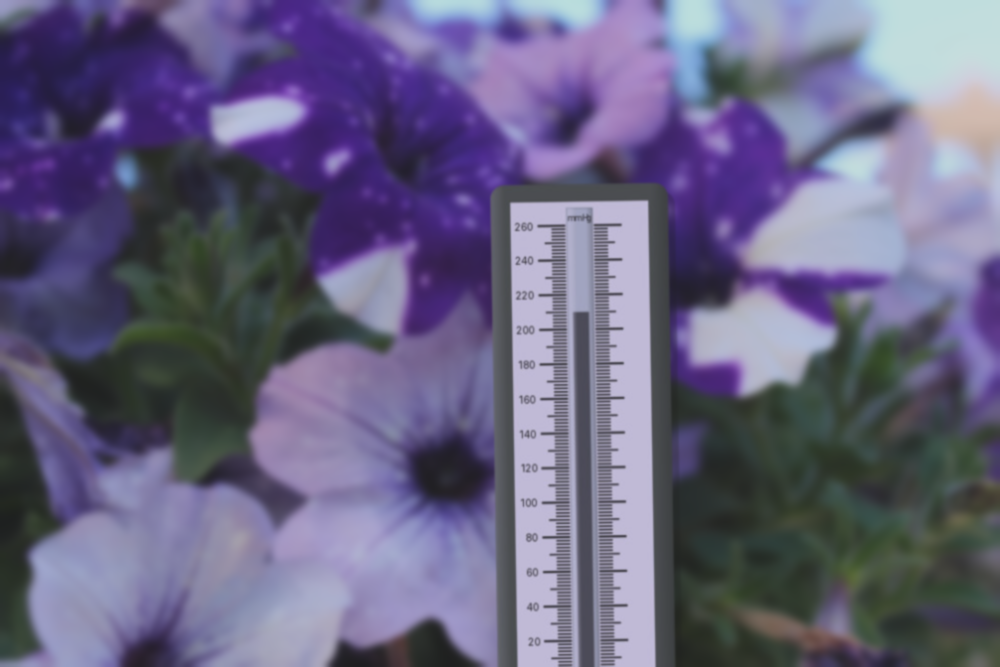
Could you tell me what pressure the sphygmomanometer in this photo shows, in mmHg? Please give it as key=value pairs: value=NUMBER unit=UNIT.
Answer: value=210 unit=mmHg
